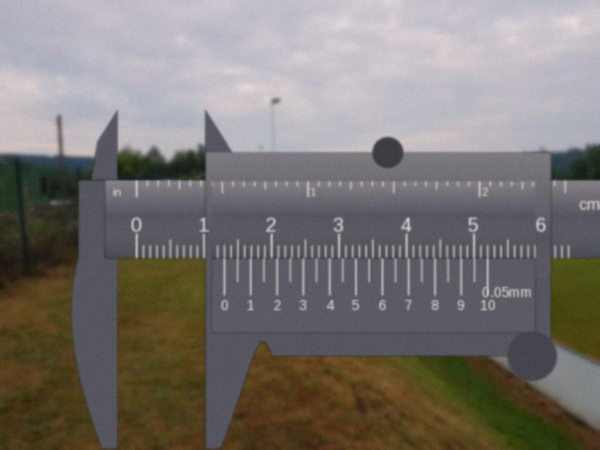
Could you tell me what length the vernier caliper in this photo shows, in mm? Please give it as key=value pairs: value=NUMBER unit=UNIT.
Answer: value=13.0 unit=mm
